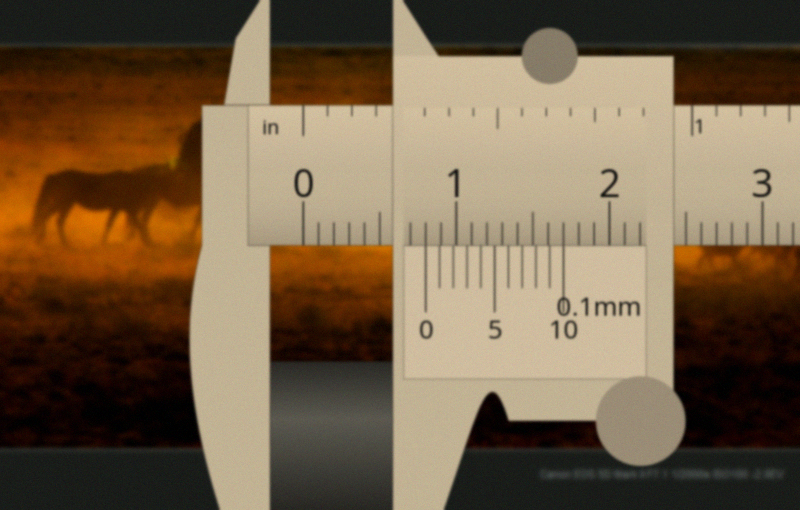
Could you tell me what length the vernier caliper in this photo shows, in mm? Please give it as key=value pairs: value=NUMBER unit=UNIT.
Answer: value=8.0 unit=mm
